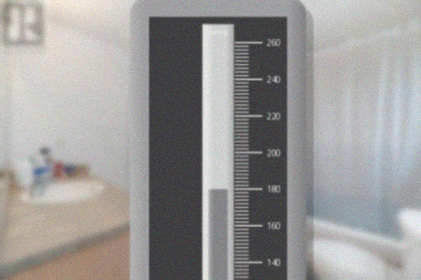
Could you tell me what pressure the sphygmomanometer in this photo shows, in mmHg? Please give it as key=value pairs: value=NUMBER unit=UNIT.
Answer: value=180 unit=mmHg
